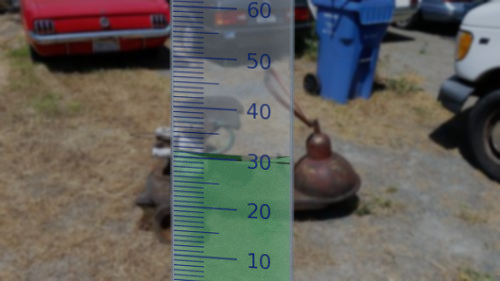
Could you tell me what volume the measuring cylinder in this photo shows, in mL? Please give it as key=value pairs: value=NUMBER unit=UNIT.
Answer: value=30 unit=mL
